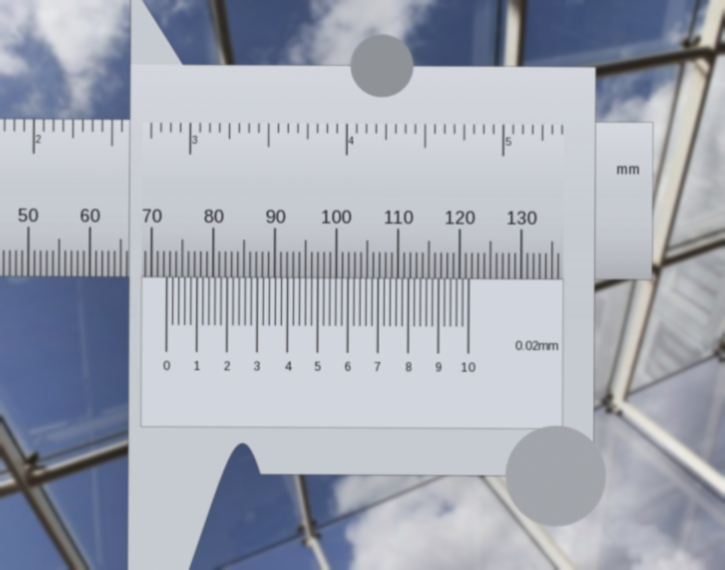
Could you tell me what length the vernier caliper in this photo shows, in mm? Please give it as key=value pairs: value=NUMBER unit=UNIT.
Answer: value=72.5 unit=mm
